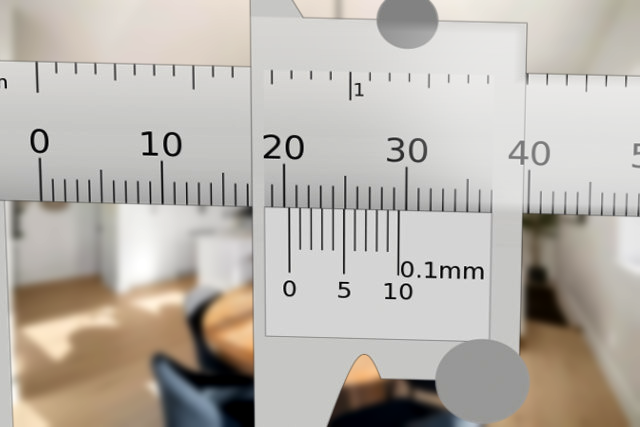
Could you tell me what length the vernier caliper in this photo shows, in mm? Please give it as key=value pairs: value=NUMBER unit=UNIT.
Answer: value=20.4 unit=mm
